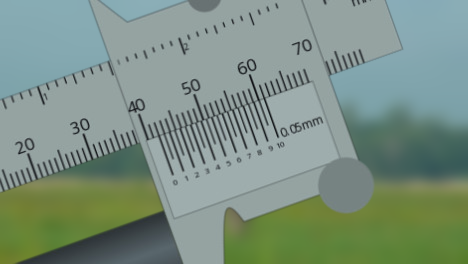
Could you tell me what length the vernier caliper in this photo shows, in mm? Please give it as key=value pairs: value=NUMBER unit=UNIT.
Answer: value=42.0 unit=mm
